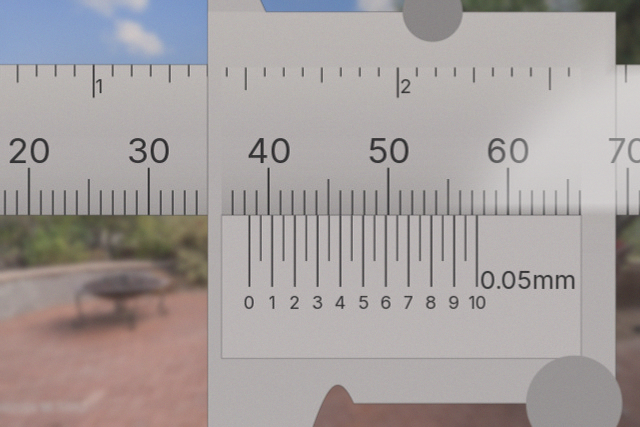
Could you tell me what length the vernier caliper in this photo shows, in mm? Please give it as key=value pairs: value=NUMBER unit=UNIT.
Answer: value=38.4 unit=mm
